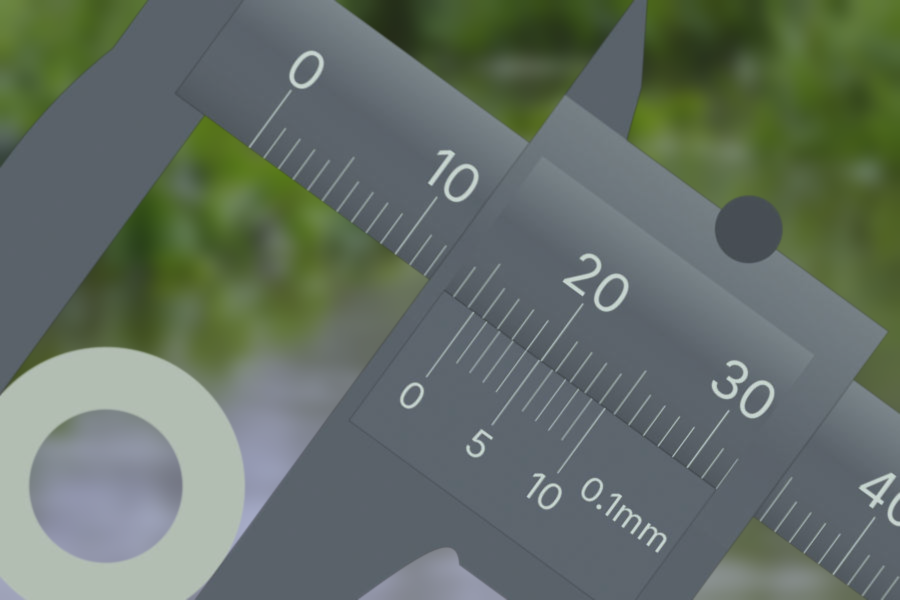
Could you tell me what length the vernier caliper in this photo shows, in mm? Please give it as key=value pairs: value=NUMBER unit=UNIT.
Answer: value=15.4 unit=mm
